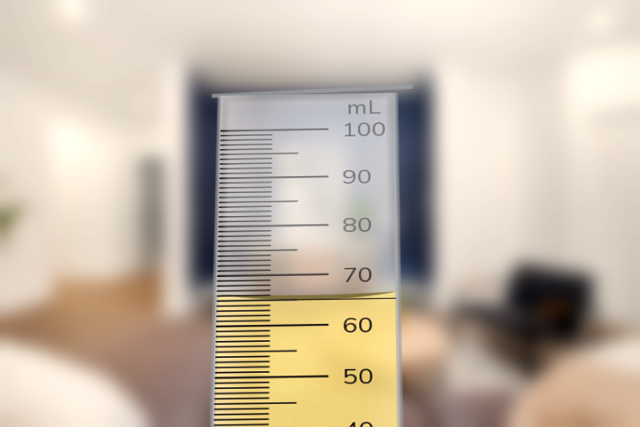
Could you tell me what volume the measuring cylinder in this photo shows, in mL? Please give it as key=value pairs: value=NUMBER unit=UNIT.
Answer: value=65 unit=mL
